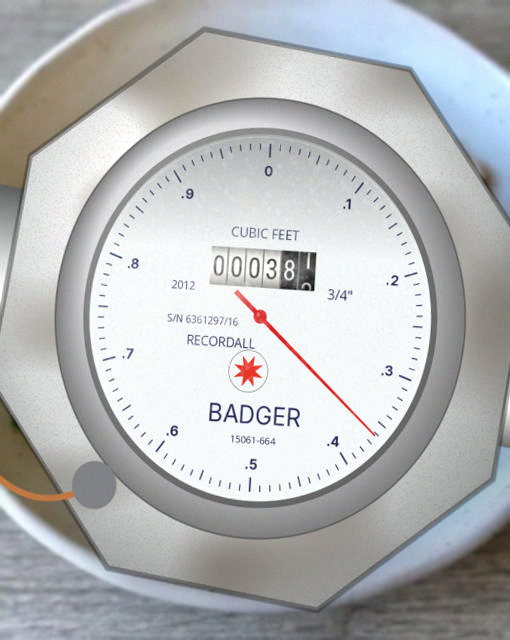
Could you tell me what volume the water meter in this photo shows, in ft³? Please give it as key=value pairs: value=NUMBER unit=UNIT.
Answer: value=381.36 unit=ft³
